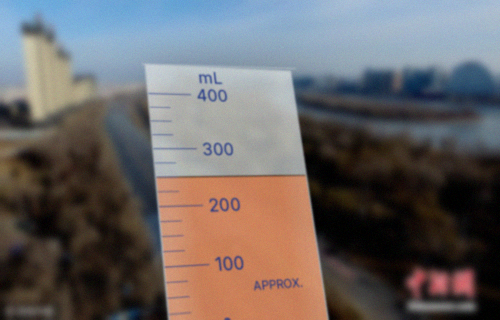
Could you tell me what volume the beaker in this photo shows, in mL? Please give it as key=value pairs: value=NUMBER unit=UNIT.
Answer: value=250 unit=mL
